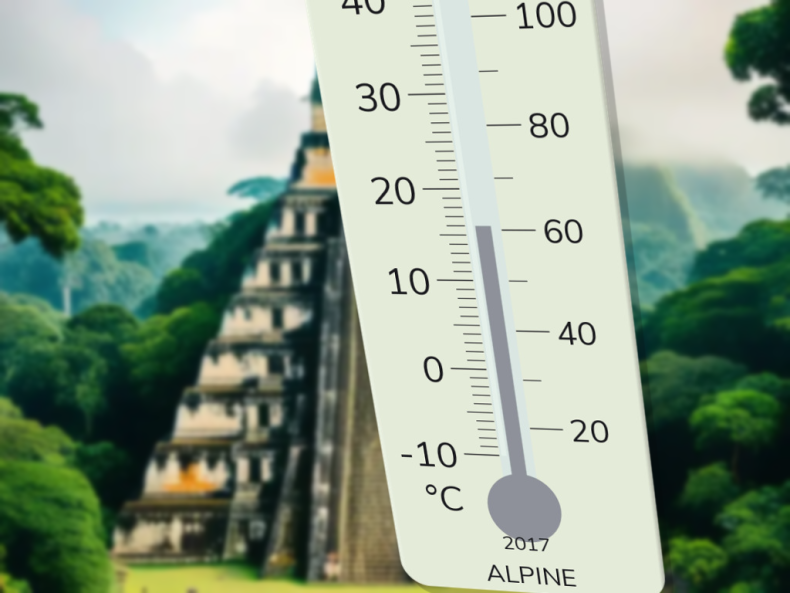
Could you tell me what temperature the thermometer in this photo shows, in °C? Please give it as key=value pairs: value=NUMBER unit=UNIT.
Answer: value=16 unit=°C
